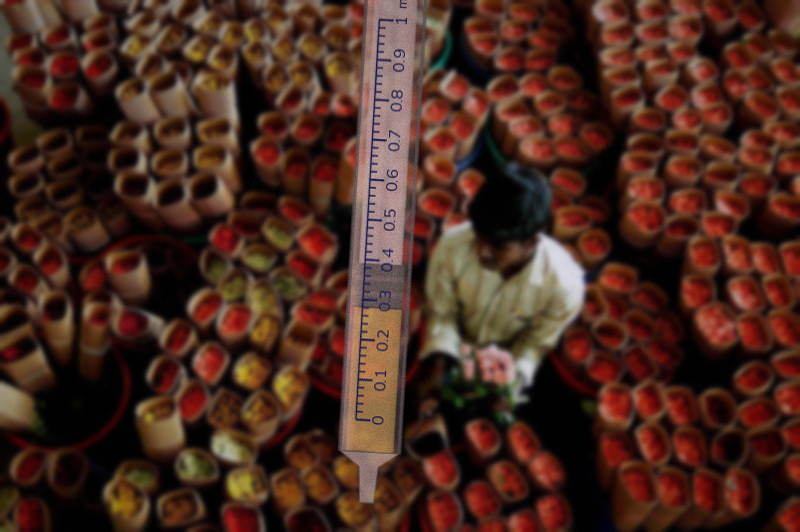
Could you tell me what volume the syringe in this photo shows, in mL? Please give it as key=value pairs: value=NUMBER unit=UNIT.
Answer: value=0.28 unit=mL
